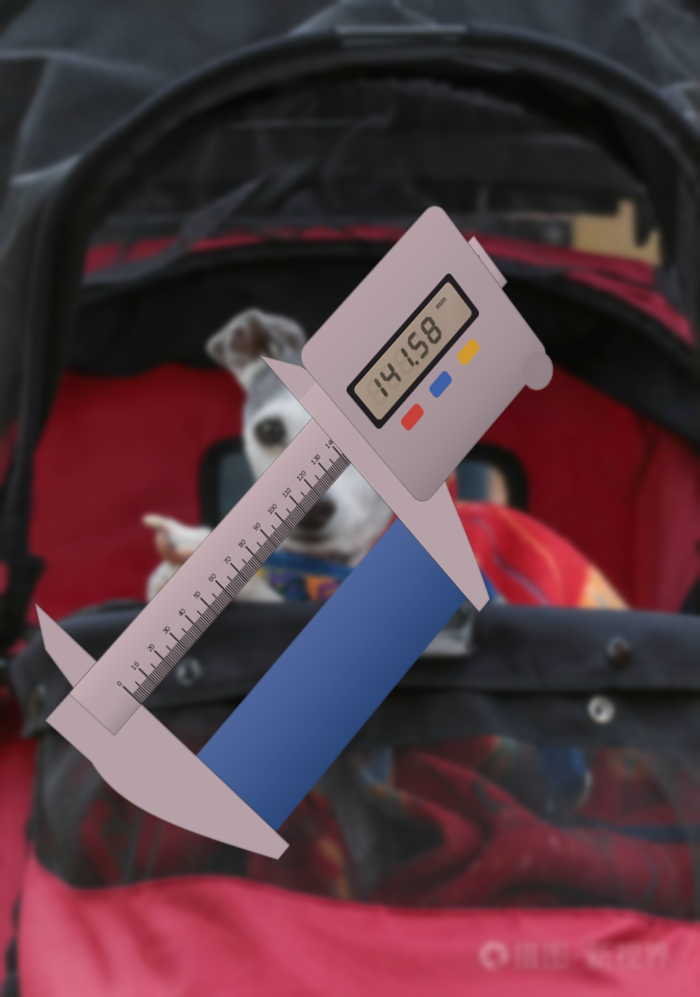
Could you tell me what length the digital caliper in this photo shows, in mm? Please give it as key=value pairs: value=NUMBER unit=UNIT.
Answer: value=141.58 unit=mm
